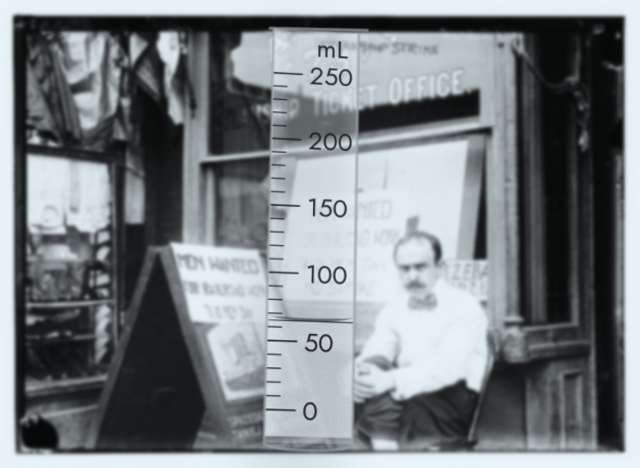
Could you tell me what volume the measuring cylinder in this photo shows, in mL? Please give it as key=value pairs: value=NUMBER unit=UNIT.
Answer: value=65 unit=mL
